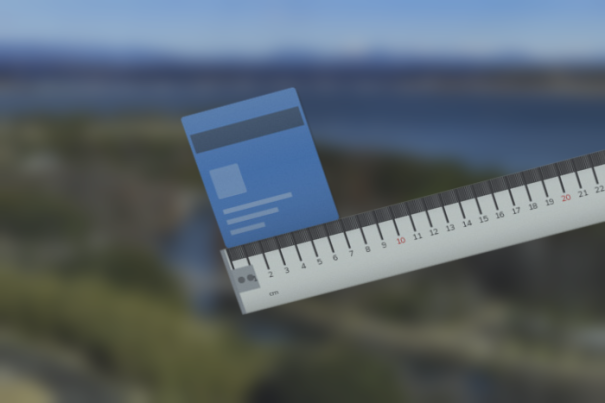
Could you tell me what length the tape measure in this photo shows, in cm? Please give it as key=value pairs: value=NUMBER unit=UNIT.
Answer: value=7 unit=cm
